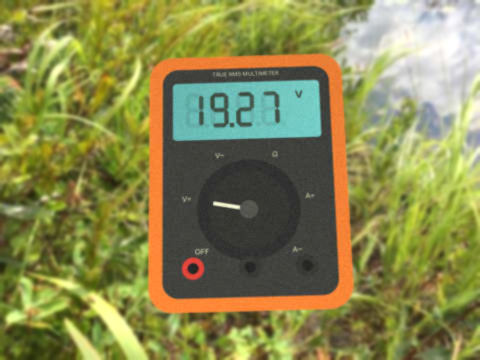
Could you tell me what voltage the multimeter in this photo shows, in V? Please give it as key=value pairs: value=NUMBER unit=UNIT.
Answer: value=19.27 unit=V
